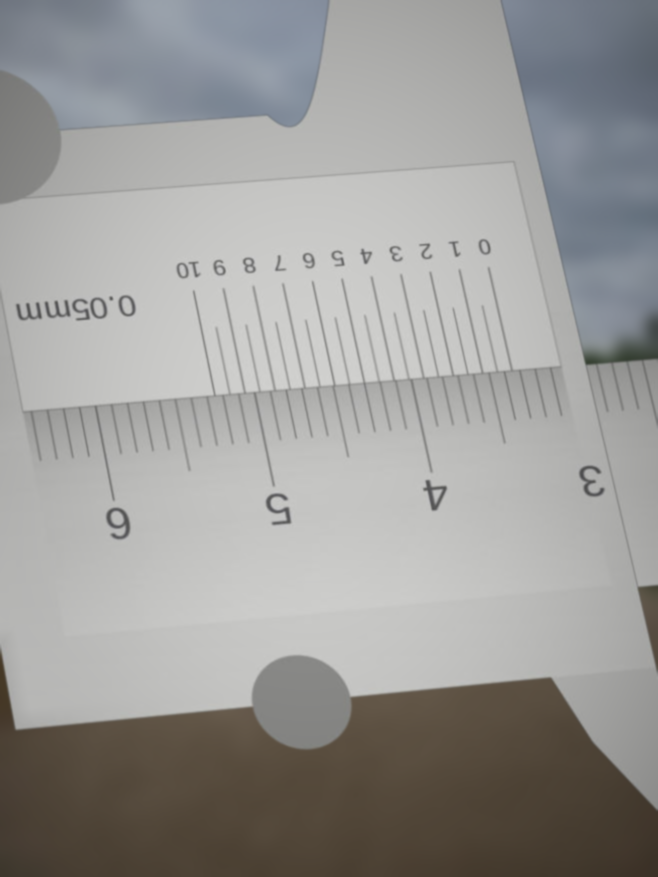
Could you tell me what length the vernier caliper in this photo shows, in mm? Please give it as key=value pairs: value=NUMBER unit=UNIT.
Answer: value=33.5 unit=mm
